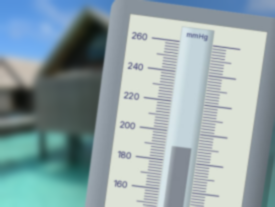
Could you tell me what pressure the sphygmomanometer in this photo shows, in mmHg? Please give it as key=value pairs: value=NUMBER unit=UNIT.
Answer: value=190 unit=mmHg
